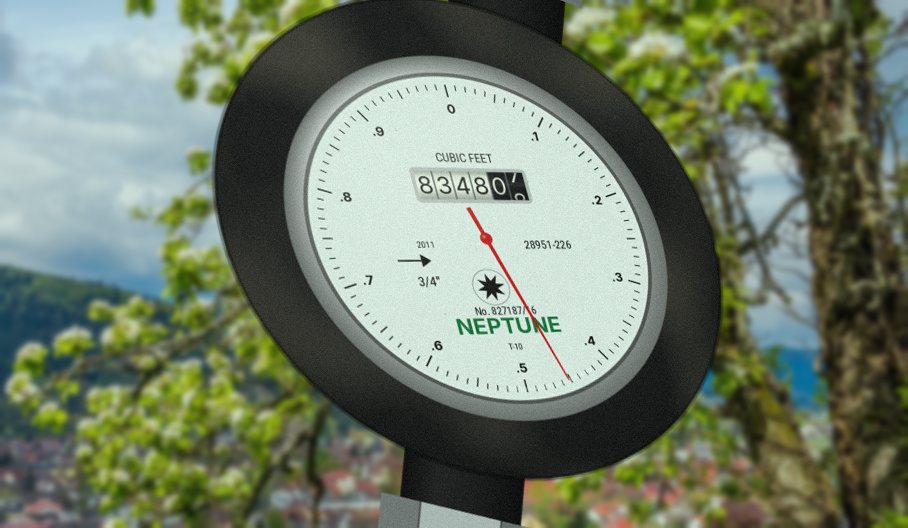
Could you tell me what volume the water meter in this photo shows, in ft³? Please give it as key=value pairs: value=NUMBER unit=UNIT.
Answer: value=834807.45 unit=ft³
